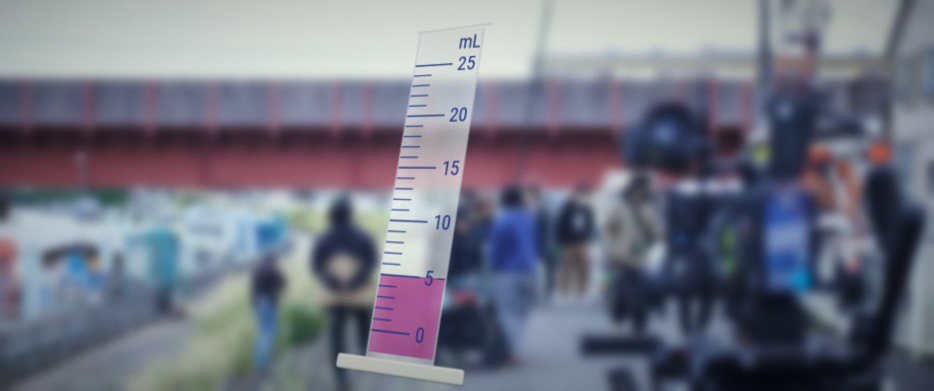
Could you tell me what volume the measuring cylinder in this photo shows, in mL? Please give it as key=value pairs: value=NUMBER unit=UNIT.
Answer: value=5 unit=mL
